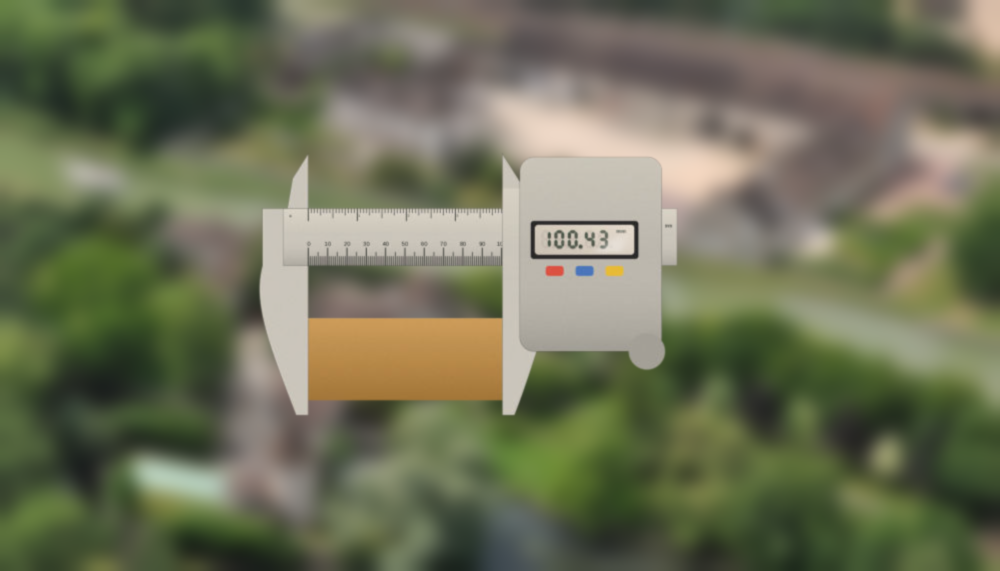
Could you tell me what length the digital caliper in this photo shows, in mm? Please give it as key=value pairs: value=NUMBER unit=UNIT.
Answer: value=100.43 unit=mm
